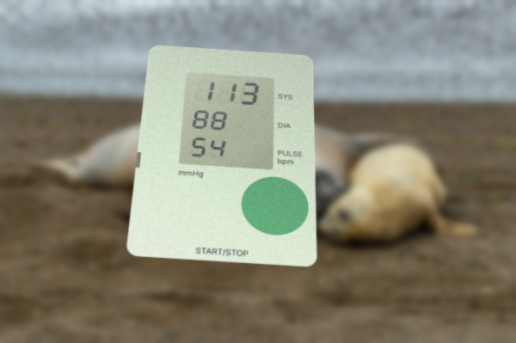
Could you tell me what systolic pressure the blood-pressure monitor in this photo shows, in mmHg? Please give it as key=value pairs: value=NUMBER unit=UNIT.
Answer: value=113 unit=mmHg
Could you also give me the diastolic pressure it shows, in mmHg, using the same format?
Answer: value=88 unit=mmHg
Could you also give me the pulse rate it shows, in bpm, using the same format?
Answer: value=54 unit=bpm
